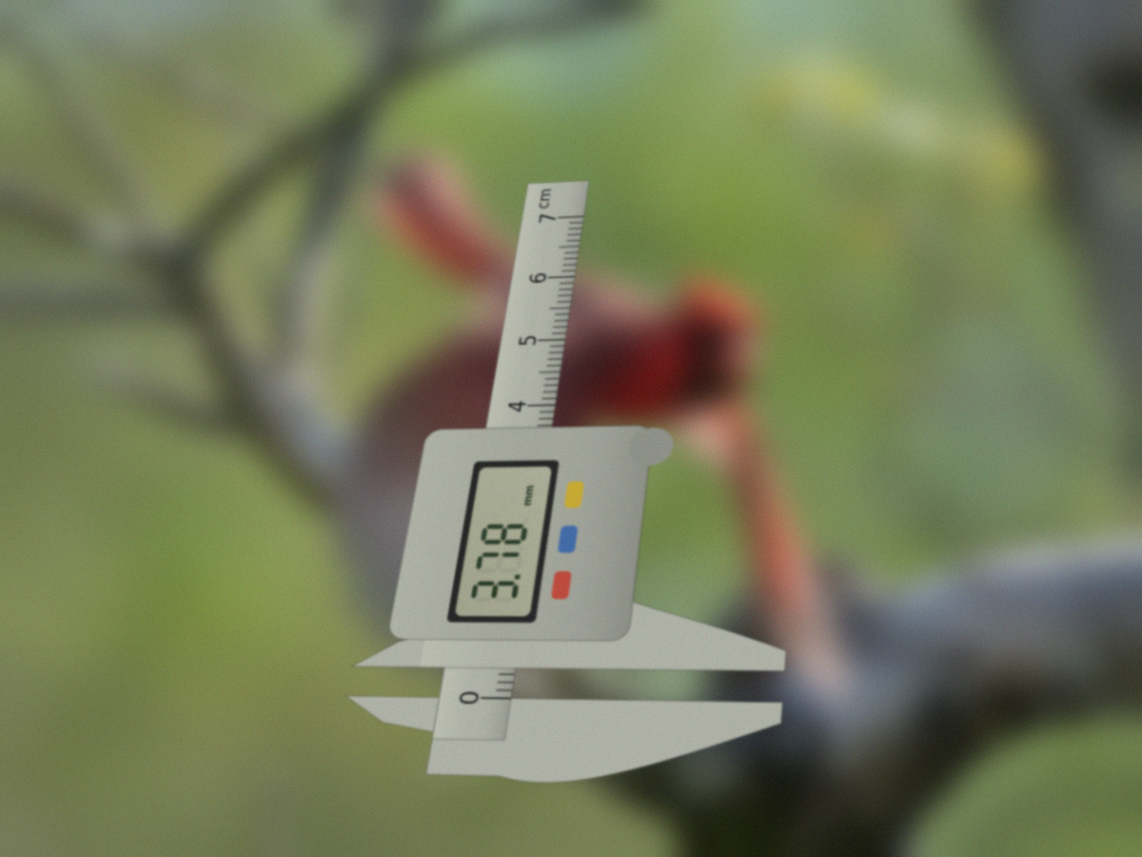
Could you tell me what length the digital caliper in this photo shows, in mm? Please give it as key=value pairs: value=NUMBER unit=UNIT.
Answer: value=3.78 unit=mm
